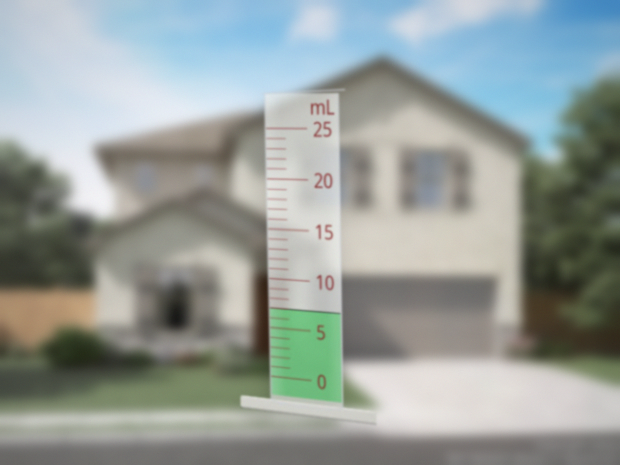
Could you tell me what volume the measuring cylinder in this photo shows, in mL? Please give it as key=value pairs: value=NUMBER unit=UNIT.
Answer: value=7 unit=mL
